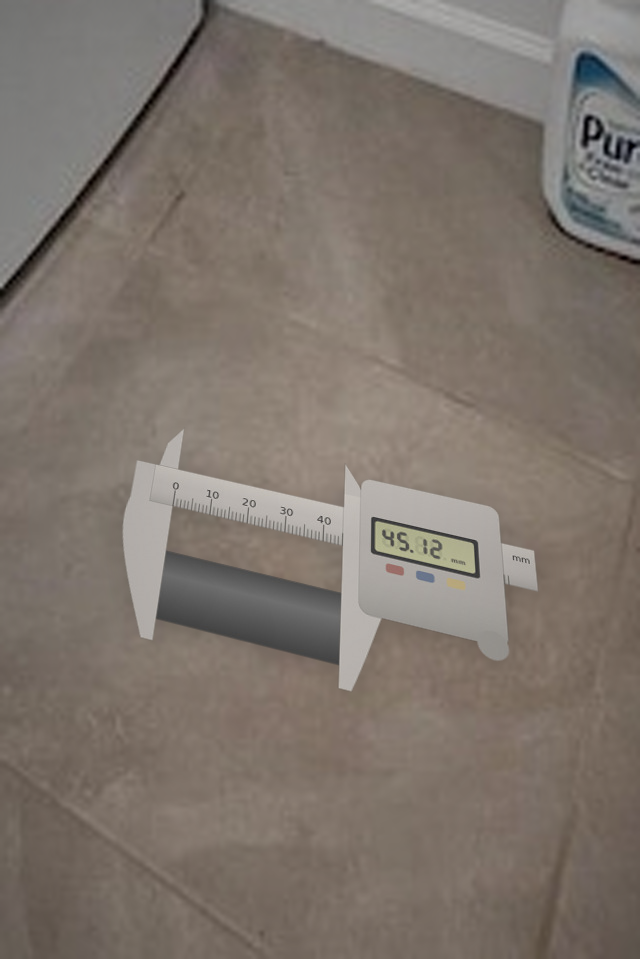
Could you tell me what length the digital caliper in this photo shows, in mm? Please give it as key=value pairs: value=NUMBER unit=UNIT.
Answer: value=45.12 unit=mm
